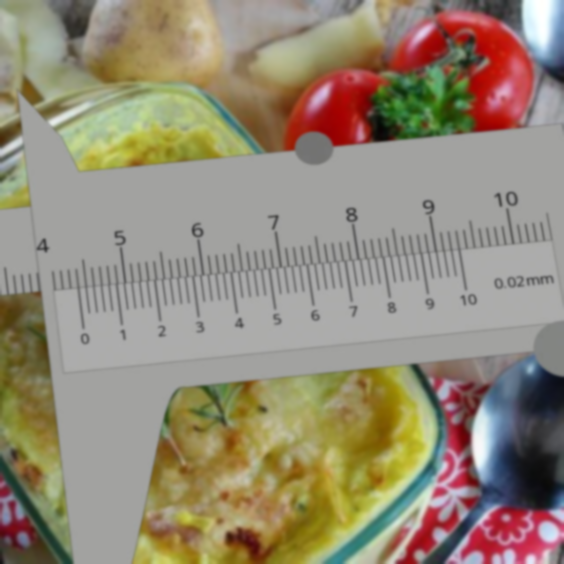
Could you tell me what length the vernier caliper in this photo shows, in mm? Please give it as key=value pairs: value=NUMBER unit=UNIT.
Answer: value=44.0 unit=mm
